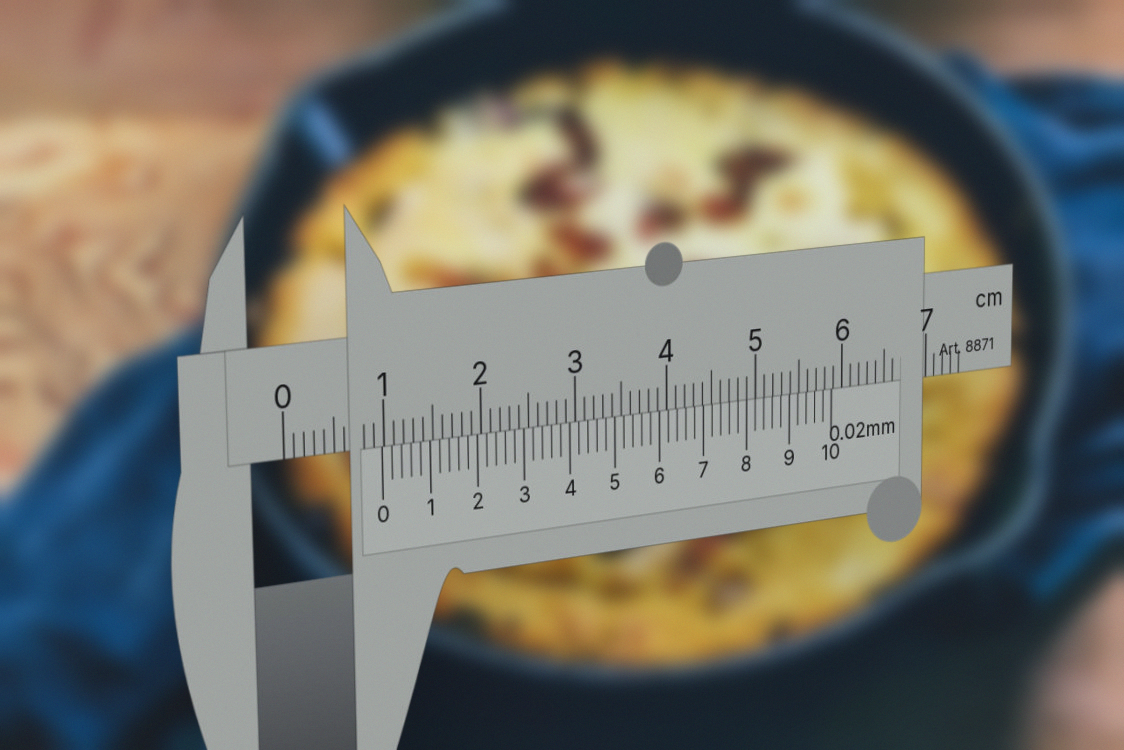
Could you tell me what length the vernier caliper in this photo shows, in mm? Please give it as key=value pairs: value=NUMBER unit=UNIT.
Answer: value=9.8 unit=mm
